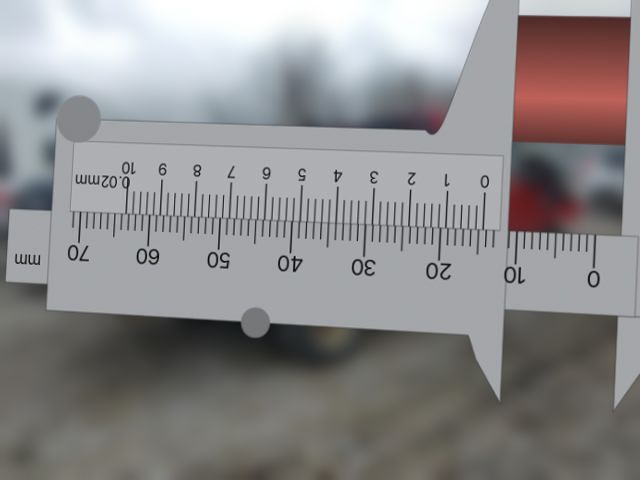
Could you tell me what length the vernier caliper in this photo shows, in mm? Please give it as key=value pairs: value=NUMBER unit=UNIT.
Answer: value=14.4 unit=mm
